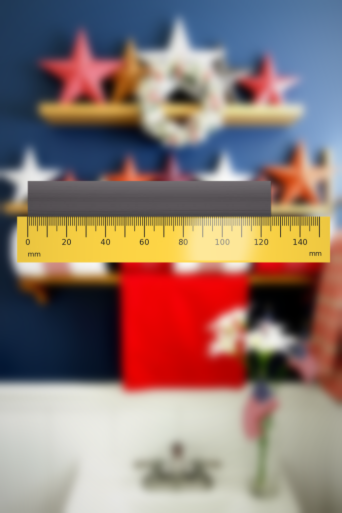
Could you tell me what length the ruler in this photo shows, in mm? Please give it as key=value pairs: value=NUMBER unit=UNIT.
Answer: value=125 unit=mm
